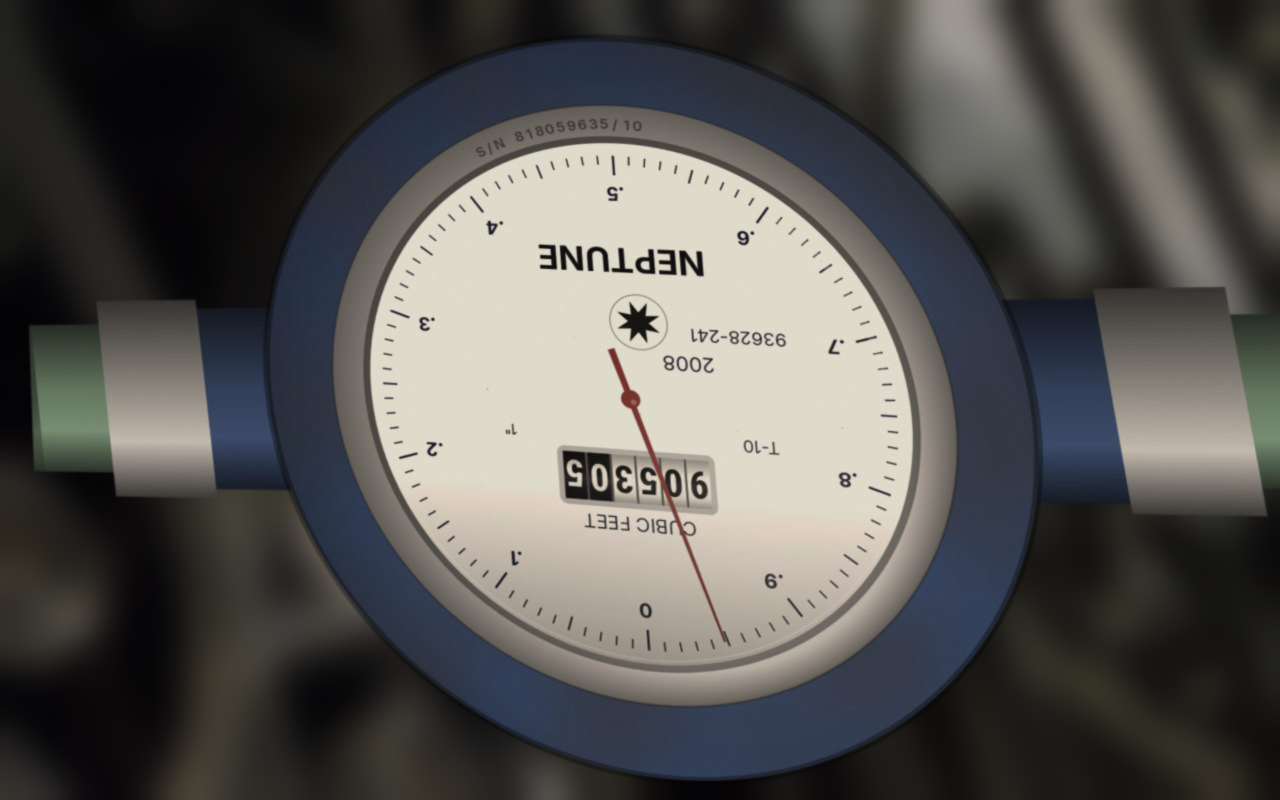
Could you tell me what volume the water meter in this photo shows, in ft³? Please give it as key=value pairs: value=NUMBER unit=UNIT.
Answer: value=905304.95 unit=ft³
